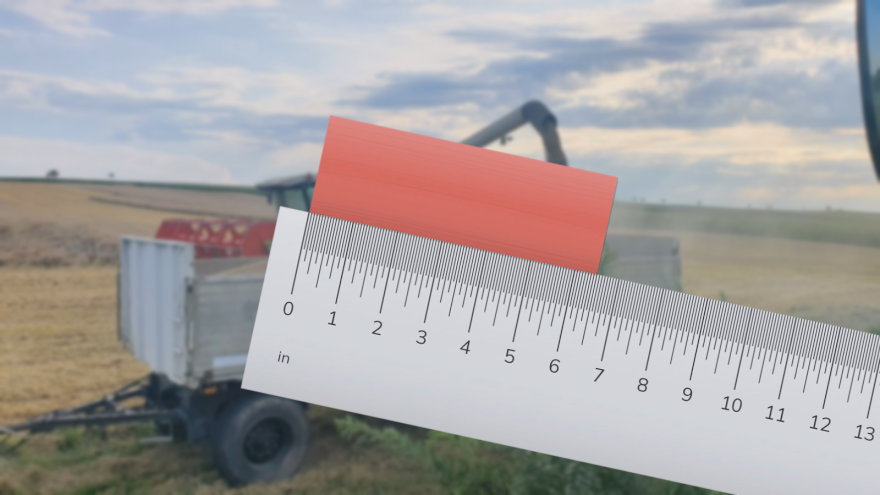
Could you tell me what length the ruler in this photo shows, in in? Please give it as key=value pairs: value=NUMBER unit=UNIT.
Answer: value=6.5 unit=in
